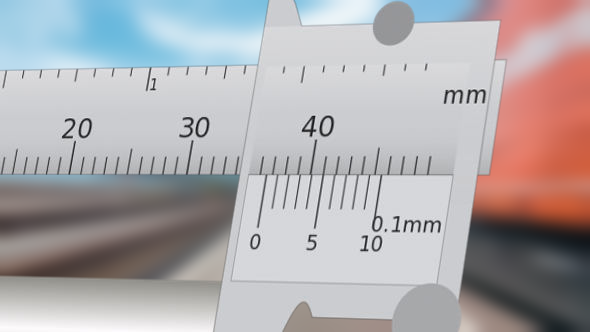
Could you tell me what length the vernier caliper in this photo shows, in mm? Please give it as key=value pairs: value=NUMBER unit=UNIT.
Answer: value=36.5 unit=mm
